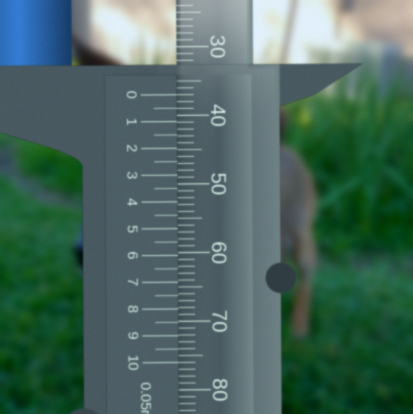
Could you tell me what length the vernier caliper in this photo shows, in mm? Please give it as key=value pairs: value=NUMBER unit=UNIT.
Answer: value=37.0 unit=mm
